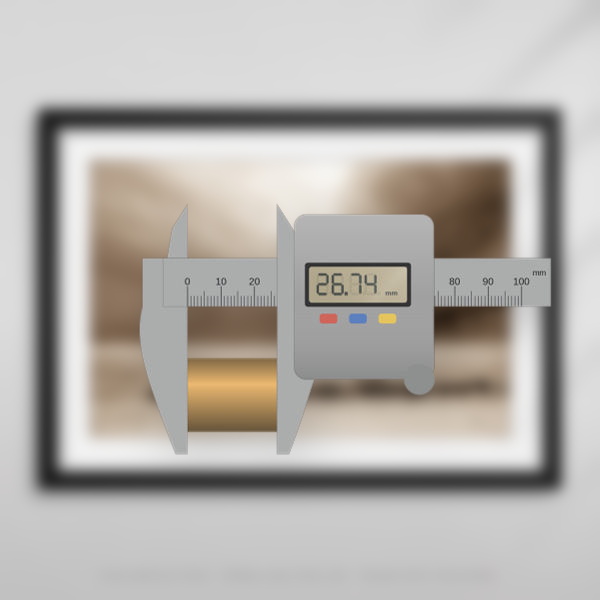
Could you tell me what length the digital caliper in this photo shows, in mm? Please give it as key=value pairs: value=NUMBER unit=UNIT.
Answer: value=26.74 unit=mm
